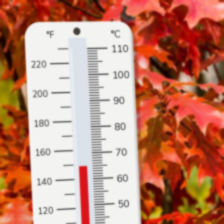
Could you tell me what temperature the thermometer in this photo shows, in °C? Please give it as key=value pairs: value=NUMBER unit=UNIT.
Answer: value=65 unit=°C
